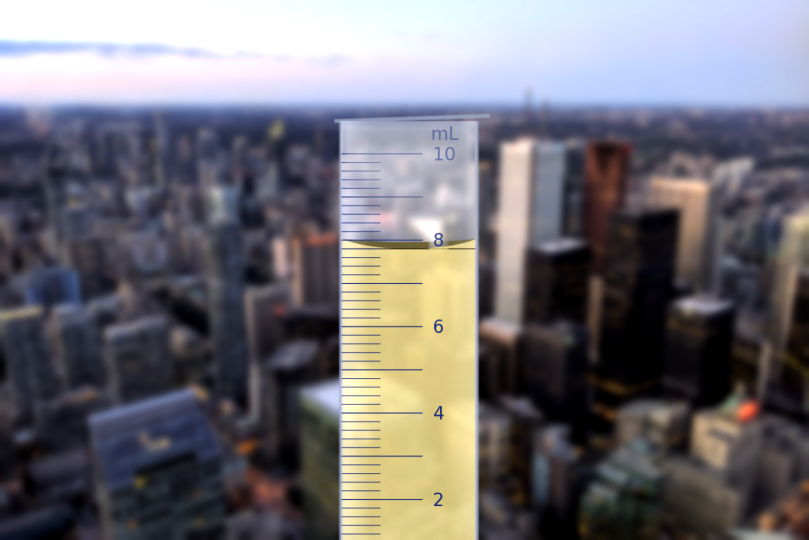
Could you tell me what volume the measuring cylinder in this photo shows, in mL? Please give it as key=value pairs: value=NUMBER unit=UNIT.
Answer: value=7.8 unit=mL
